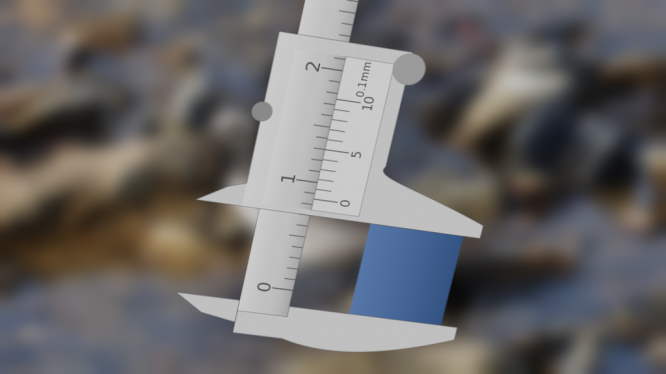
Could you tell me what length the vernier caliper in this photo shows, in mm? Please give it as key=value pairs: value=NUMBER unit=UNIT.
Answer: value=8.5 unit=mm
